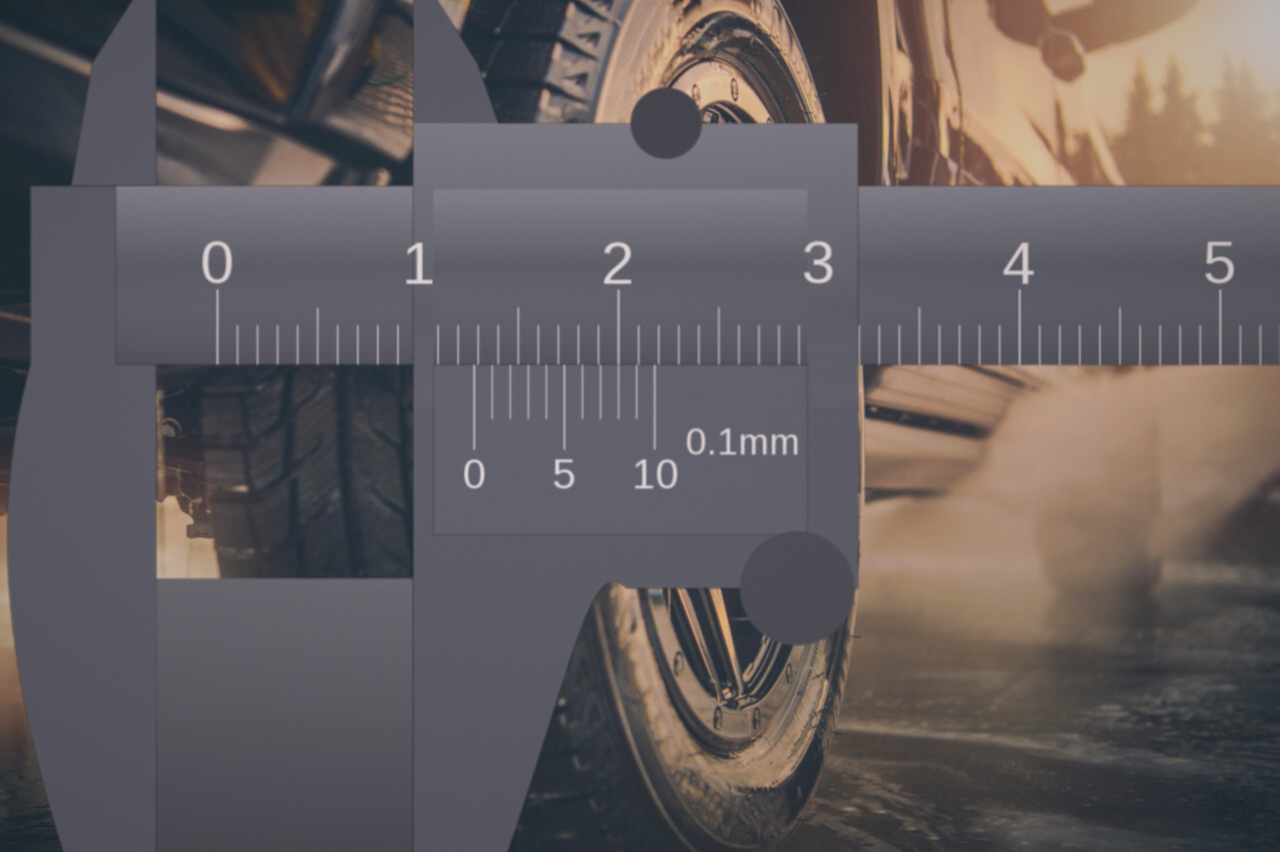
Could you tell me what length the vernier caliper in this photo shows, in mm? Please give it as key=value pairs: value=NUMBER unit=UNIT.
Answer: value=12.8 unit=mm
